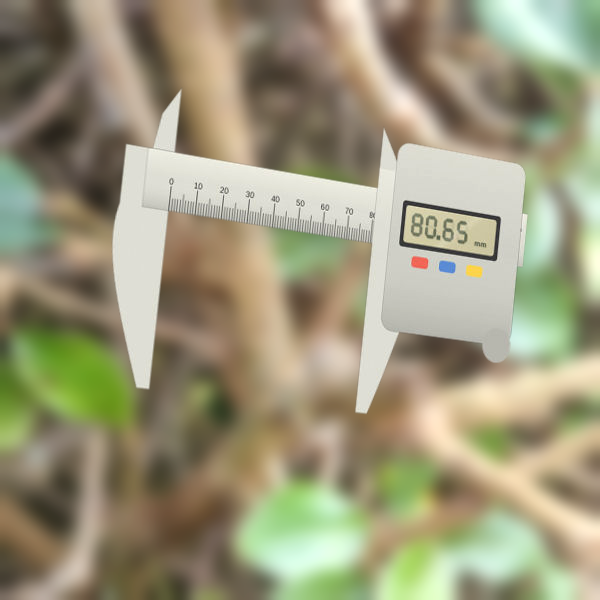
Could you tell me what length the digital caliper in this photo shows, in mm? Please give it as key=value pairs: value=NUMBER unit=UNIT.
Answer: value=80.65 unit=mm
